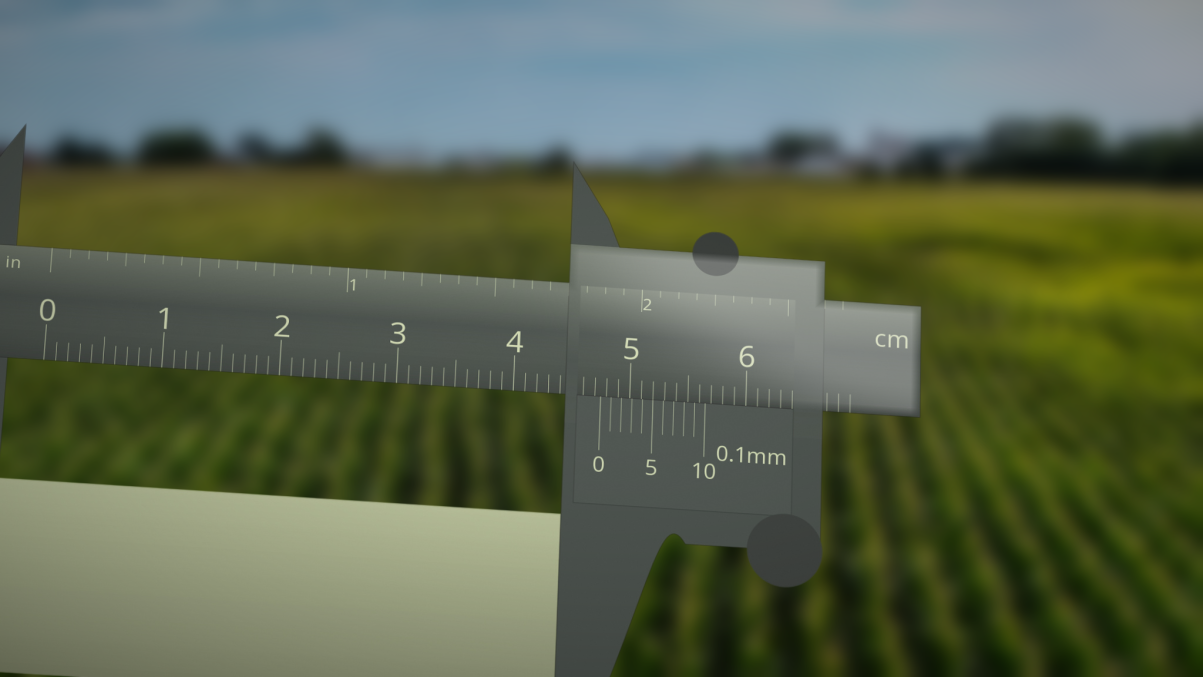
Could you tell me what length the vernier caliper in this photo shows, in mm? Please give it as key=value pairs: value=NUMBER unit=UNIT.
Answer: value=47.5 unit=mm
